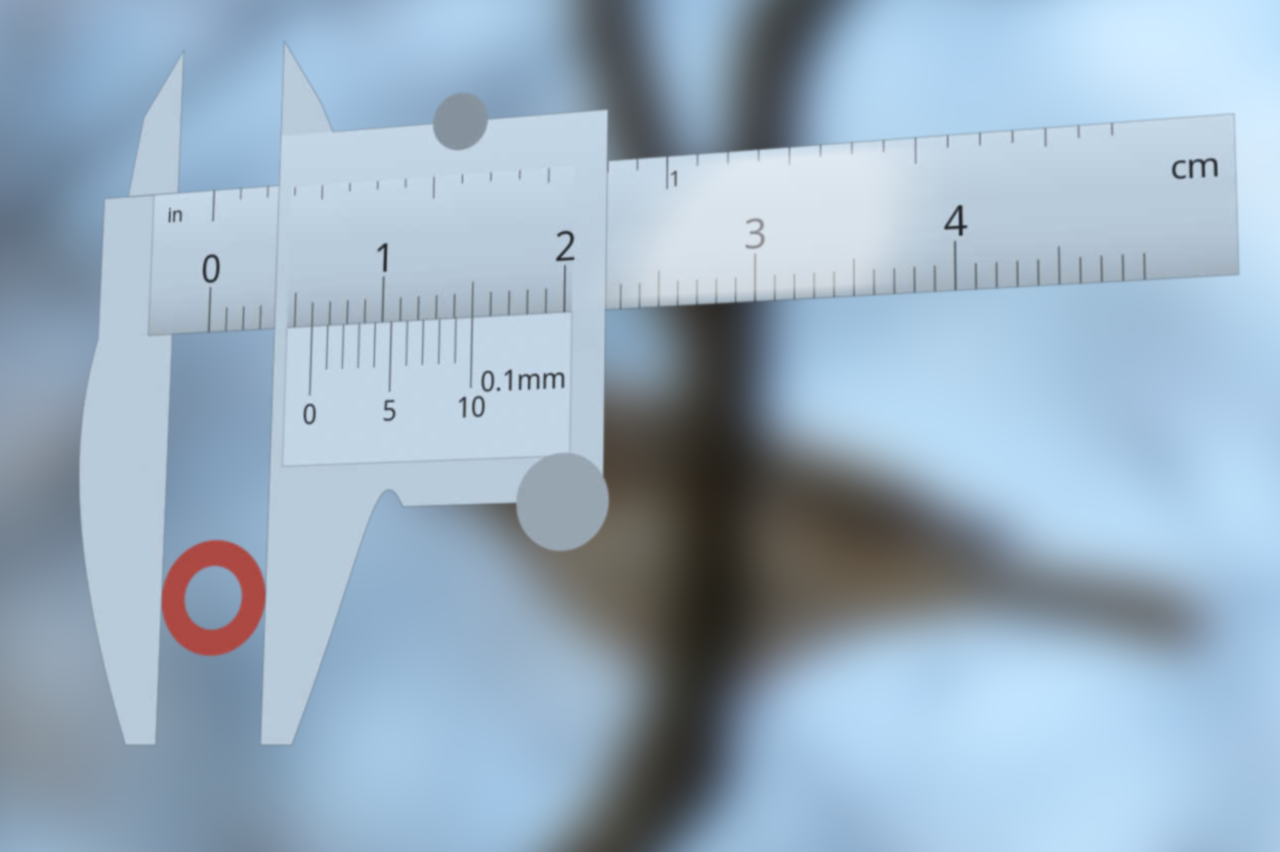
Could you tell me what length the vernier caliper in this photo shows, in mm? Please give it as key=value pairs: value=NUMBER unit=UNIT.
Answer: value=6.0 unit=mm
